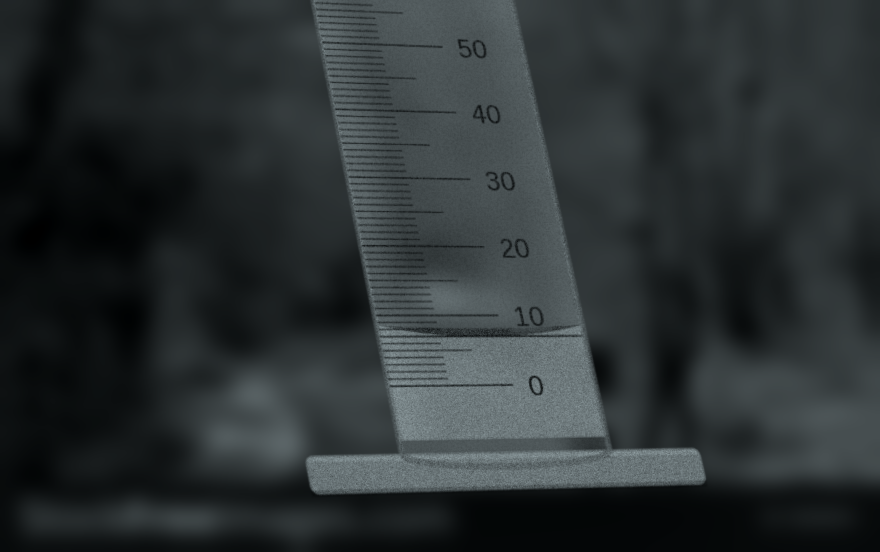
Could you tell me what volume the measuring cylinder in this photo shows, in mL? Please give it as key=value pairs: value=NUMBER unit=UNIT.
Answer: value=7 unit=mL
